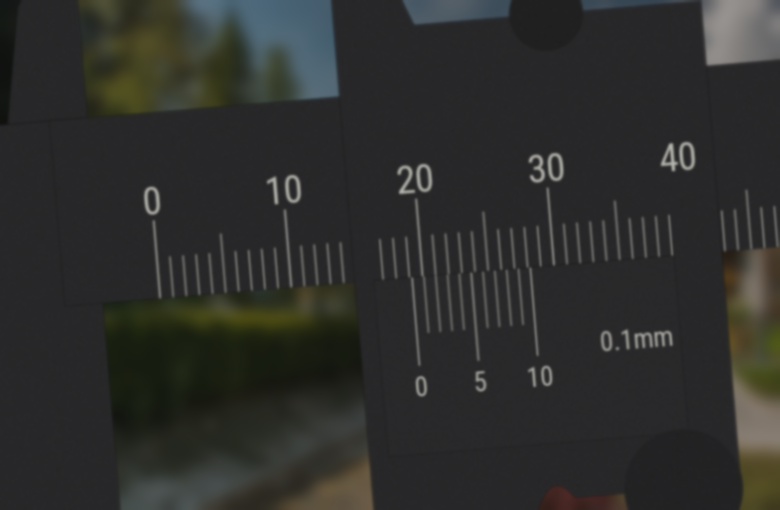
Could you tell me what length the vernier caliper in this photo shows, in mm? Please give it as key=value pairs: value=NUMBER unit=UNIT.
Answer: value=19.2 unit=mm
